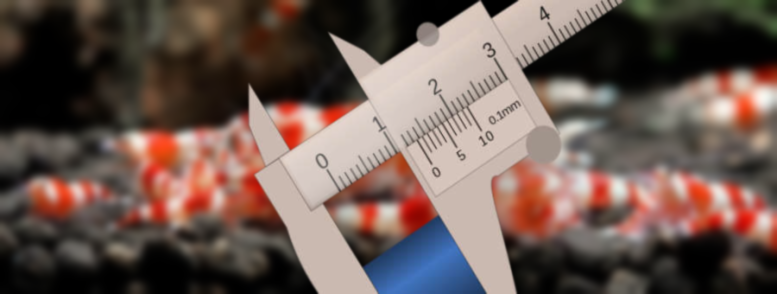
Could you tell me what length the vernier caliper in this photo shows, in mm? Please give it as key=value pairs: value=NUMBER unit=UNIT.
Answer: value=13.6 unit=mm
